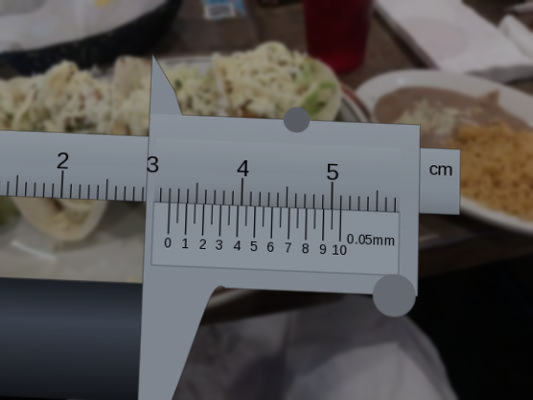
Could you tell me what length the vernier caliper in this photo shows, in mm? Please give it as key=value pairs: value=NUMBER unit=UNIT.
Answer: value=32.0 unit=mm
